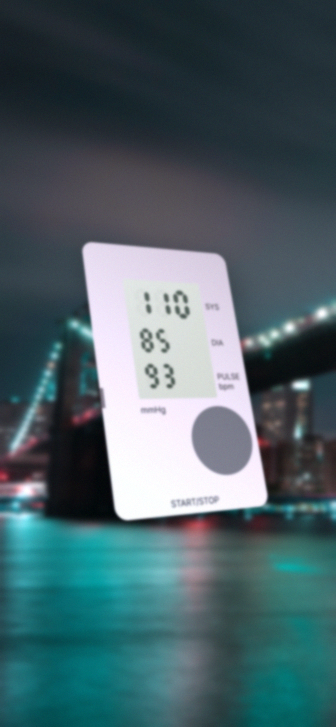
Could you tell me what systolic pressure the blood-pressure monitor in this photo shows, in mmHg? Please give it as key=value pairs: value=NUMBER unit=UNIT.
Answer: value=110 unit=mmHg
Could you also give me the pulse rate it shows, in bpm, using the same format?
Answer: value=93 unit=bpm
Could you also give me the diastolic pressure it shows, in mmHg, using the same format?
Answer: value=85 unit=mmHg
